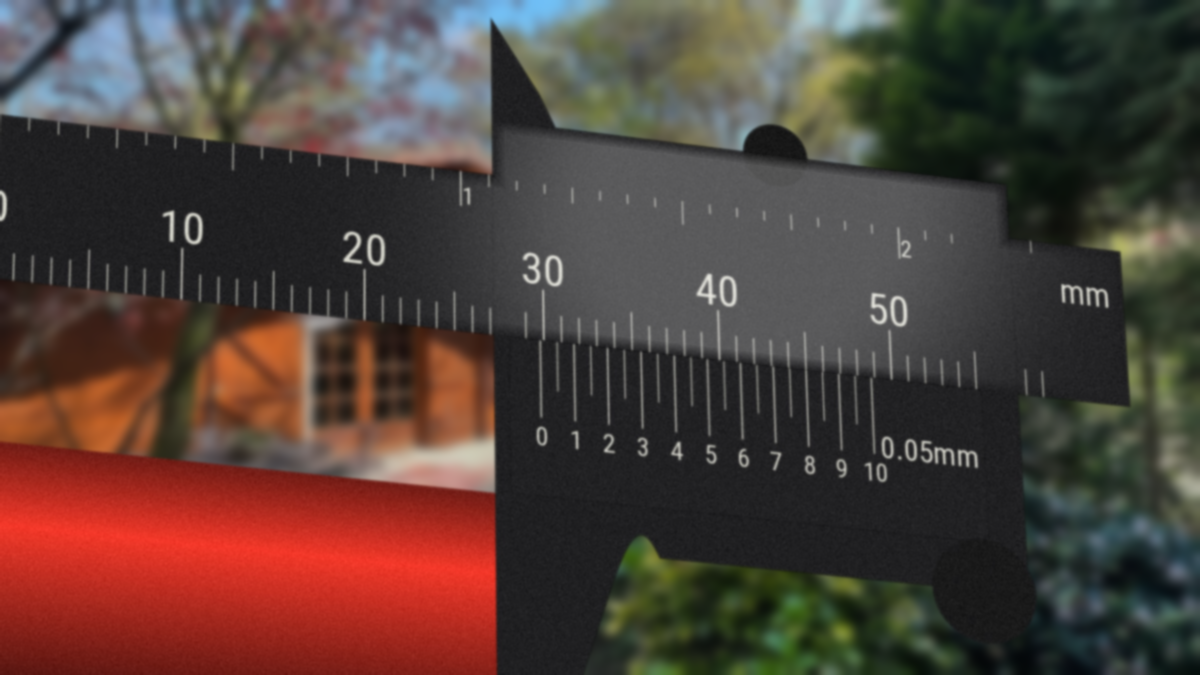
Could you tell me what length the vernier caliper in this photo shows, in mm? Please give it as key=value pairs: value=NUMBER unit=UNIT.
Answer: value=29.8 unit=mm
